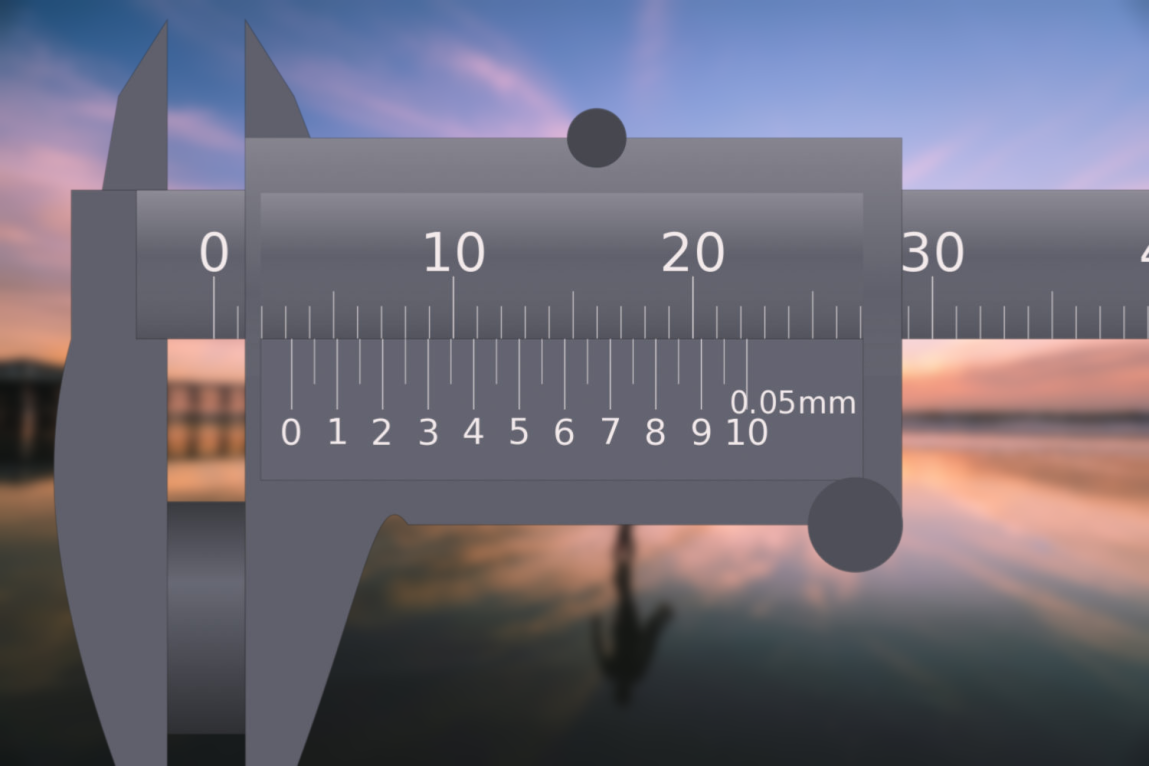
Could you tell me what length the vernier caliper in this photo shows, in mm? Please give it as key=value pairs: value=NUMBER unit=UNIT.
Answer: value=3.25 unit=mm
